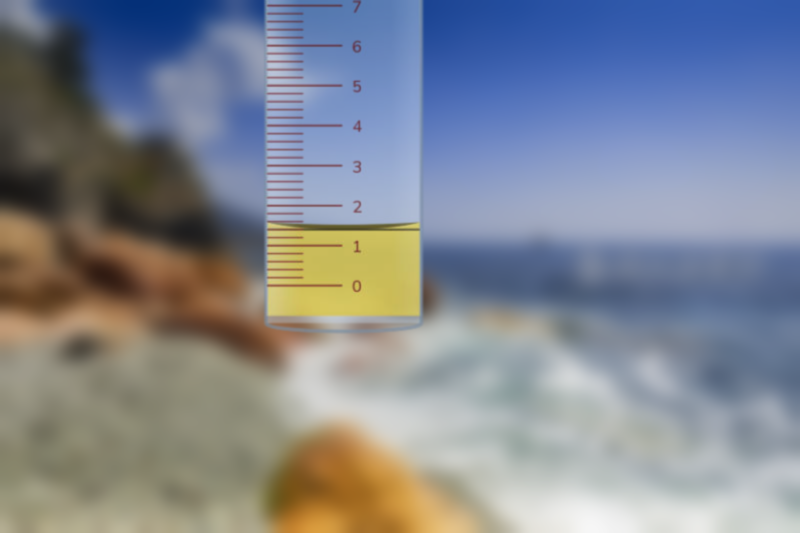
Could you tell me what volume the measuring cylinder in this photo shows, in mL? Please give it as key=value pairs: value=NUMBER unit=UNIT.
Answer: value=1.4 unit=mL
